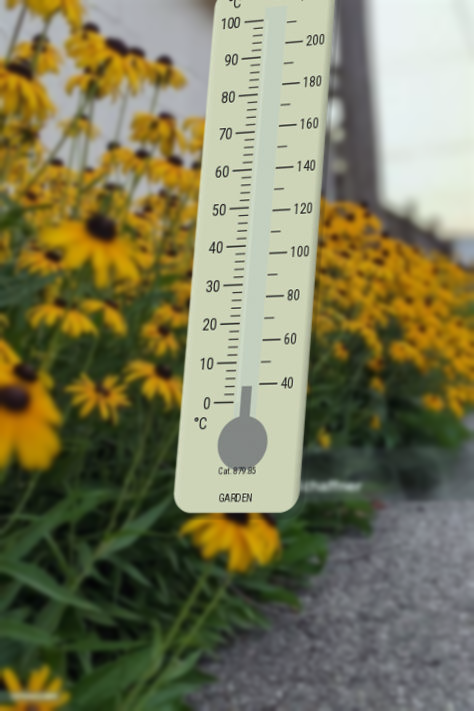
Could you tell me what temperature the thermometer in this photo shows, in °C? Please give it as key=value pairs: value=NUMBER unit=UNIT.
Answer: value=4 unit=°C
